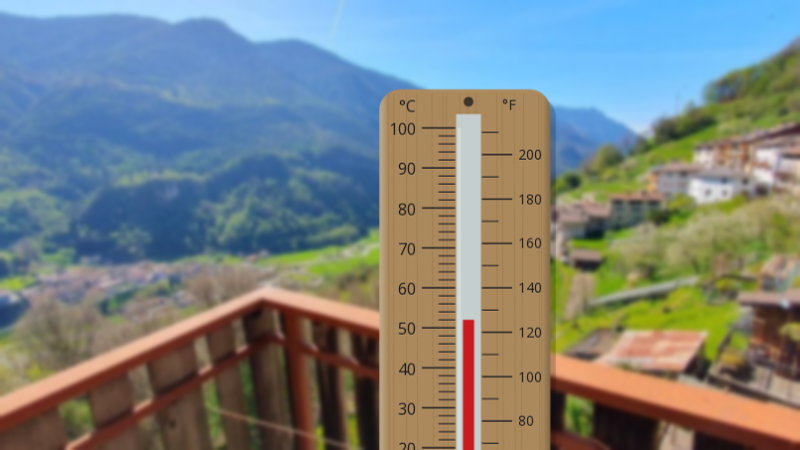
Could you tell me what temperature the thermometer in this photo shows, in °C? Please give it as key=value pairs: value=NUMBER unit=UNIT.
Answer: value=52 unit=°C
